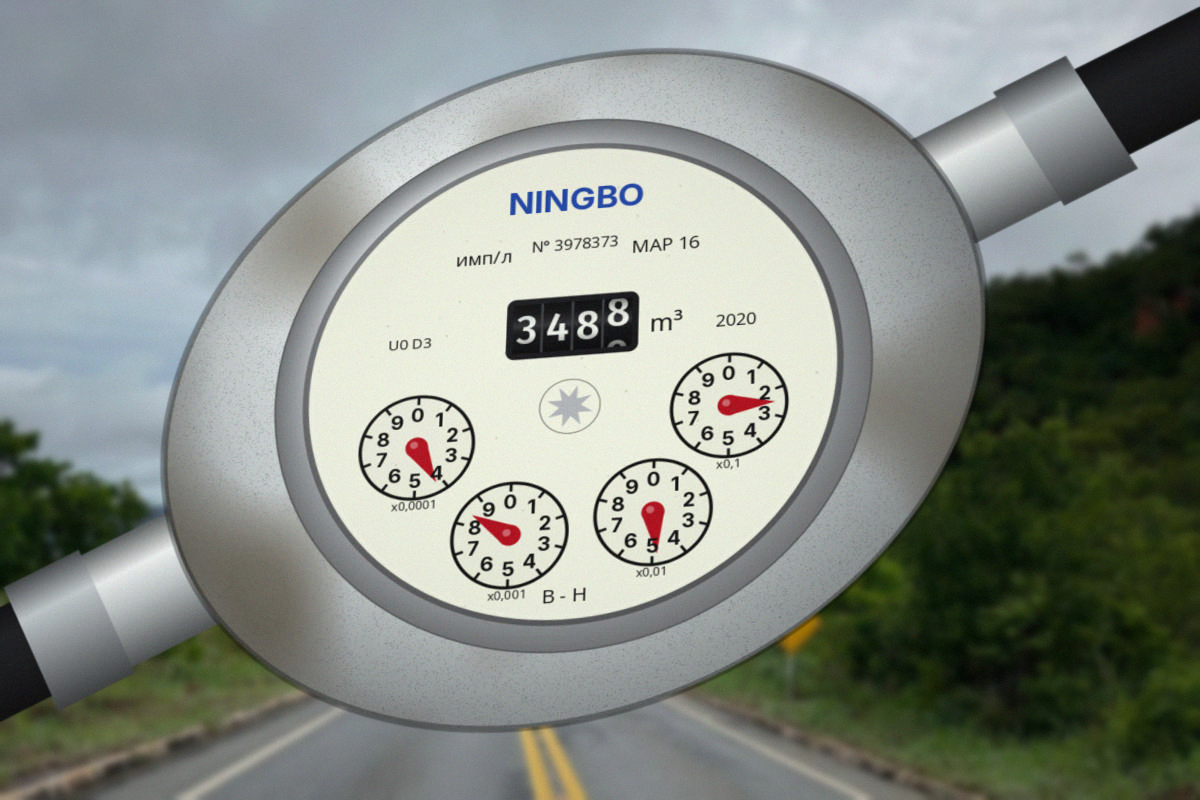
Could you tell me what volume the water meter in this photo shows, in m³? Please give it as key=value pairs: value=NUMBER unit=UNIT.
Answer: value=3488.2484 unit=m³
